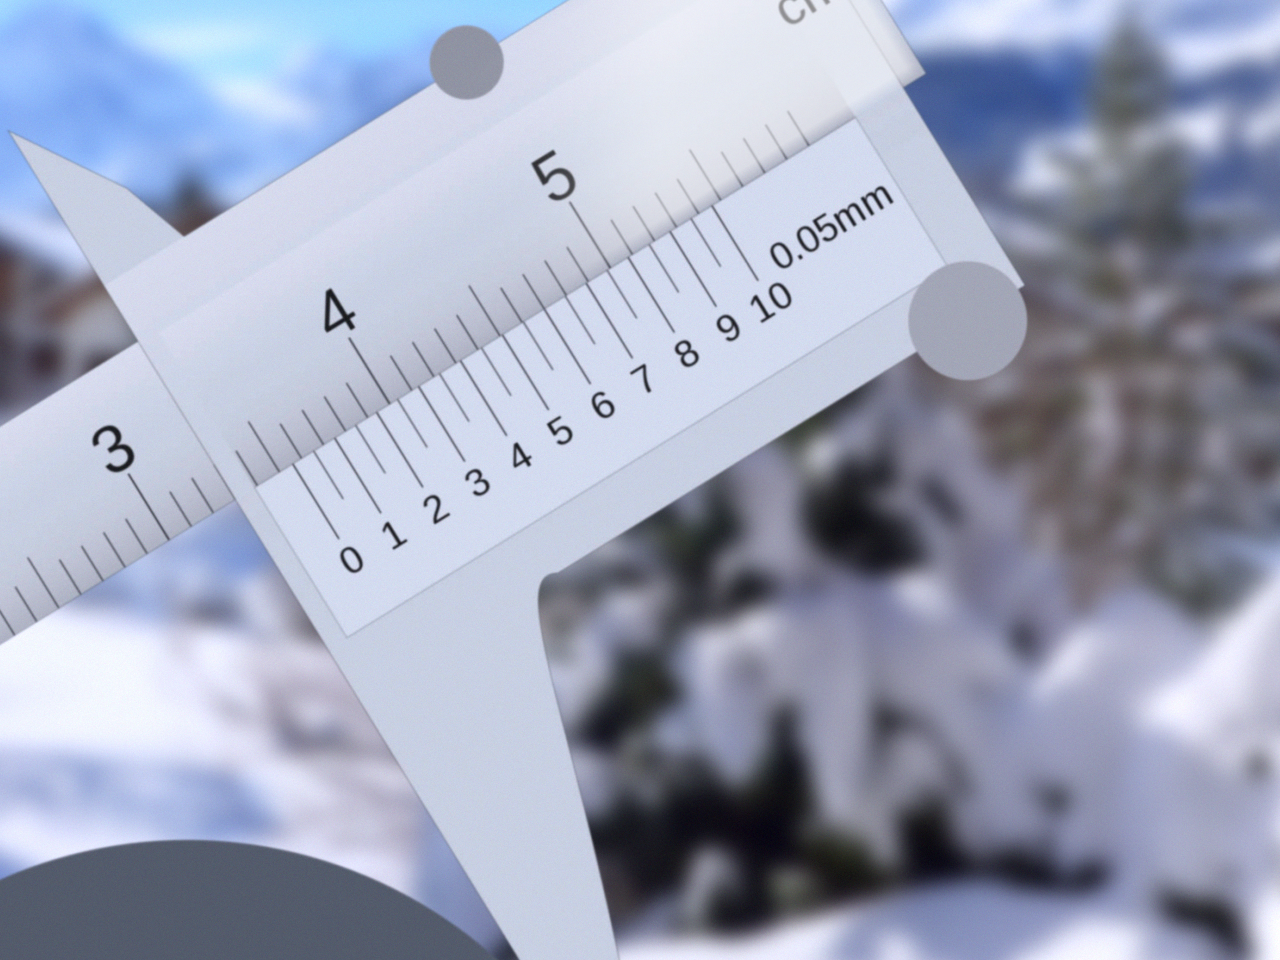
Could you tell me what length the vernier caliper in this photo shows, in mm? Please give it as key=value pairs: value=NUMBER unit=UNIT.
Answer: value=35.6 unit=mm
